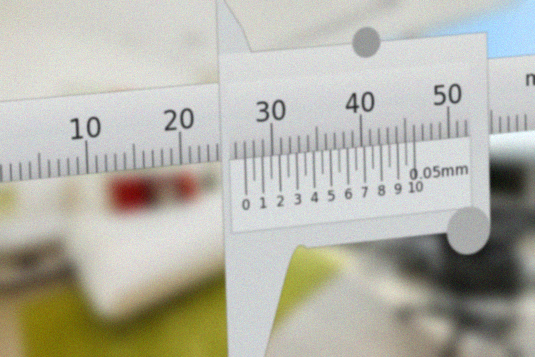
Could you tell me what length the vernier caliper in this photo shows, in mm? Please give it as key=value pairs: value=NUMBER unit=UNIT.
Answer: value=27.0 unit=mm
